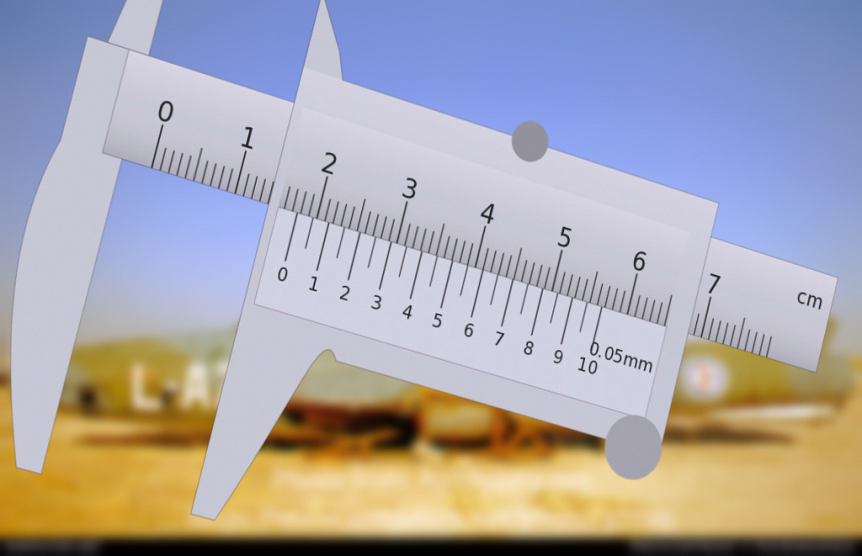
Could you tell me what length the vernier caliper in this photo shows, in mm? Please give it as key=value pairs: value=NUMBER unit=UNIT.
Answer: value=17.6 unit=mm
